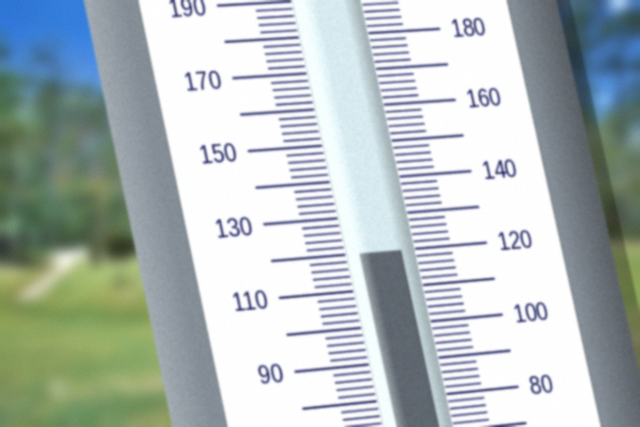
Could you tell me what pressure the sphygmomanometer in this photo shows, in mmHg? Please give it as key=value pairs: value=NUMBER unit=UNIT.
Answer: value=120 unit=mmHg
